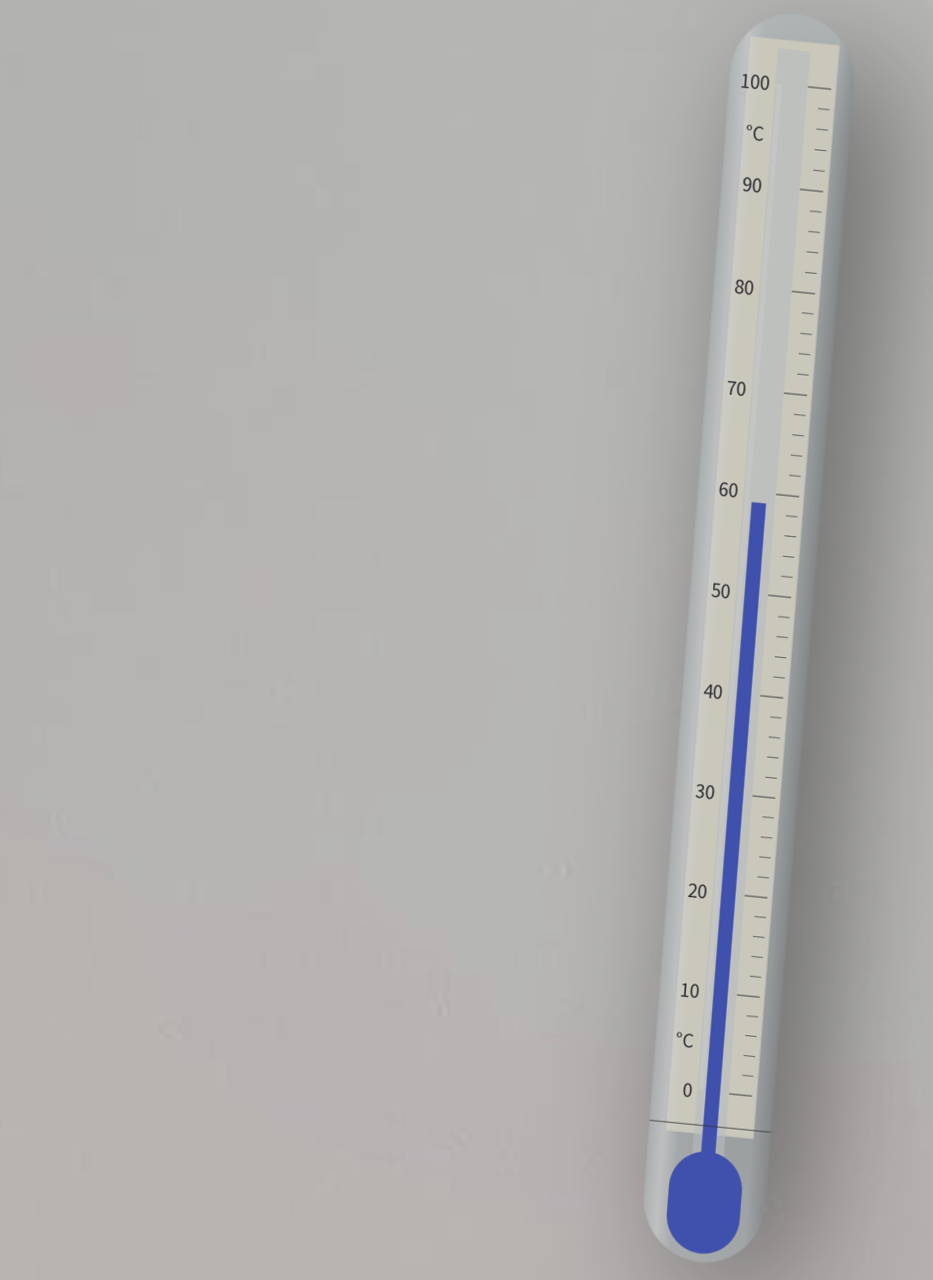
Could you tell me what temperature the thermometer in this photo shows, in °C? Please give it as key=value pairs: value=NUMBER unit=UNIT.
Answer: value=59 unit=°C
